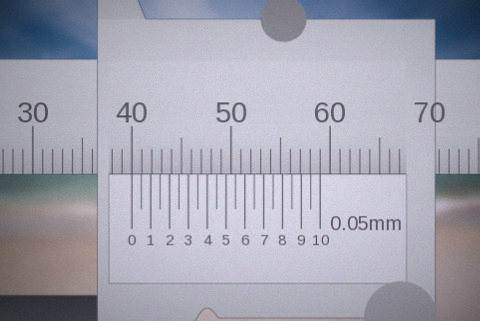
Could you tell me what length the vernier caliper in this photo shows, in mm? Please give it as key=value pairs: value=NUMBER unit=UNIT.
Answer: value=40.0 unit=mm
